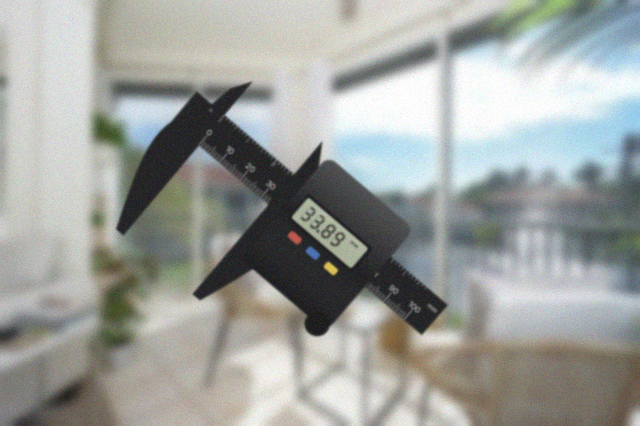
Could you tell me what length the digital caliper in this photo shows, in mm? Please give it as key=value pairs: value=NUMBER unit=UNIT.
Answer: value=33.89 unit=mm
